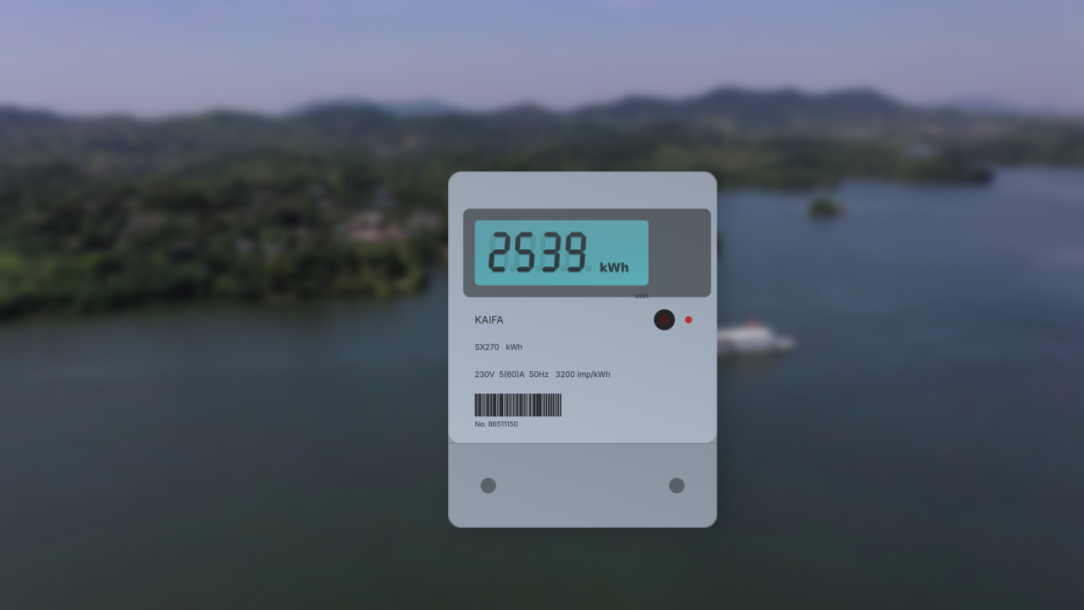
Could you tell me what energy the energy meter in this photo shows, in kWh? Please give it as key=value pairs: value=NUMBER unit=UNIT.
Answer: value=2539 unit=kWh
